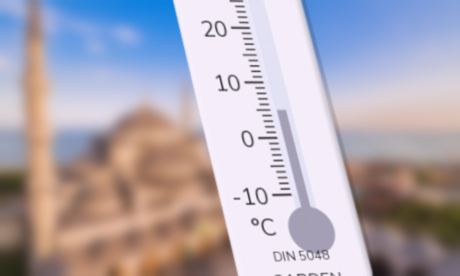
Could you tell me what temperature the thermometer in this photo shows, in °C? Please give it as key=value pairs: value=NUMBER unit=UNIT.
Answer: value=5 unit=°C
